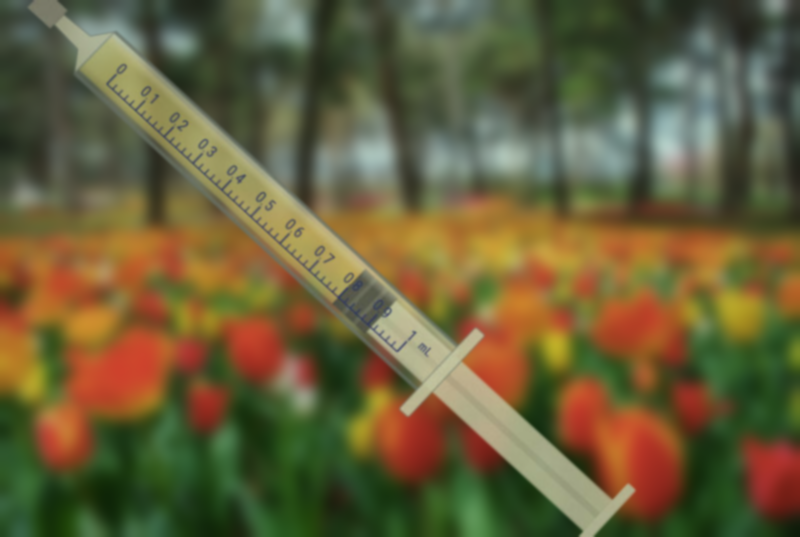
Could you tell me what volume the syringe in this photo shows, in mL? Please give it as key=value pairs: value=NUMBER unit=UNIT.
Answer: value=0.8 unit=mL
